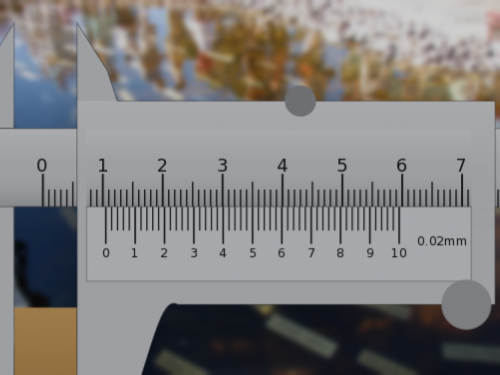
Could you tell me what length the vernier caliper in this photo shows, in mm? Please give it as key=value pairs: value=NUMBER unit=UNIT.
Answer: value=10.5 unit=mm
